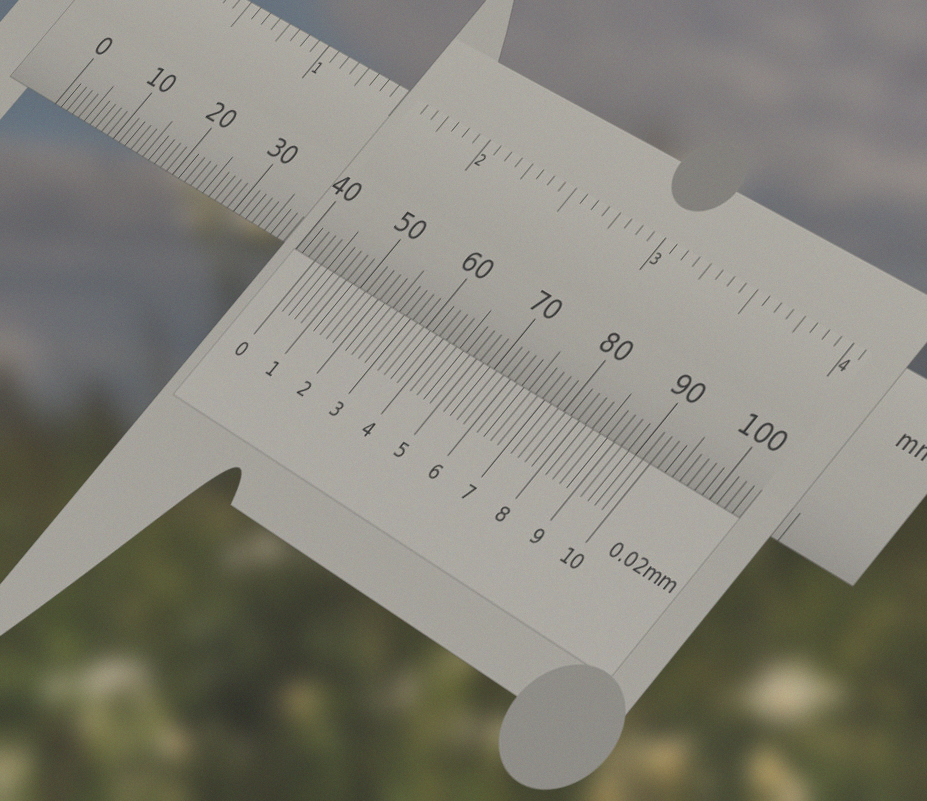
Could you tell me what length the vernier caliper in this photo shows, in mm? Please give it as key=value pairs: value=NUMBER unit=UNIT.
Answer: value=43.0 unit=mm
